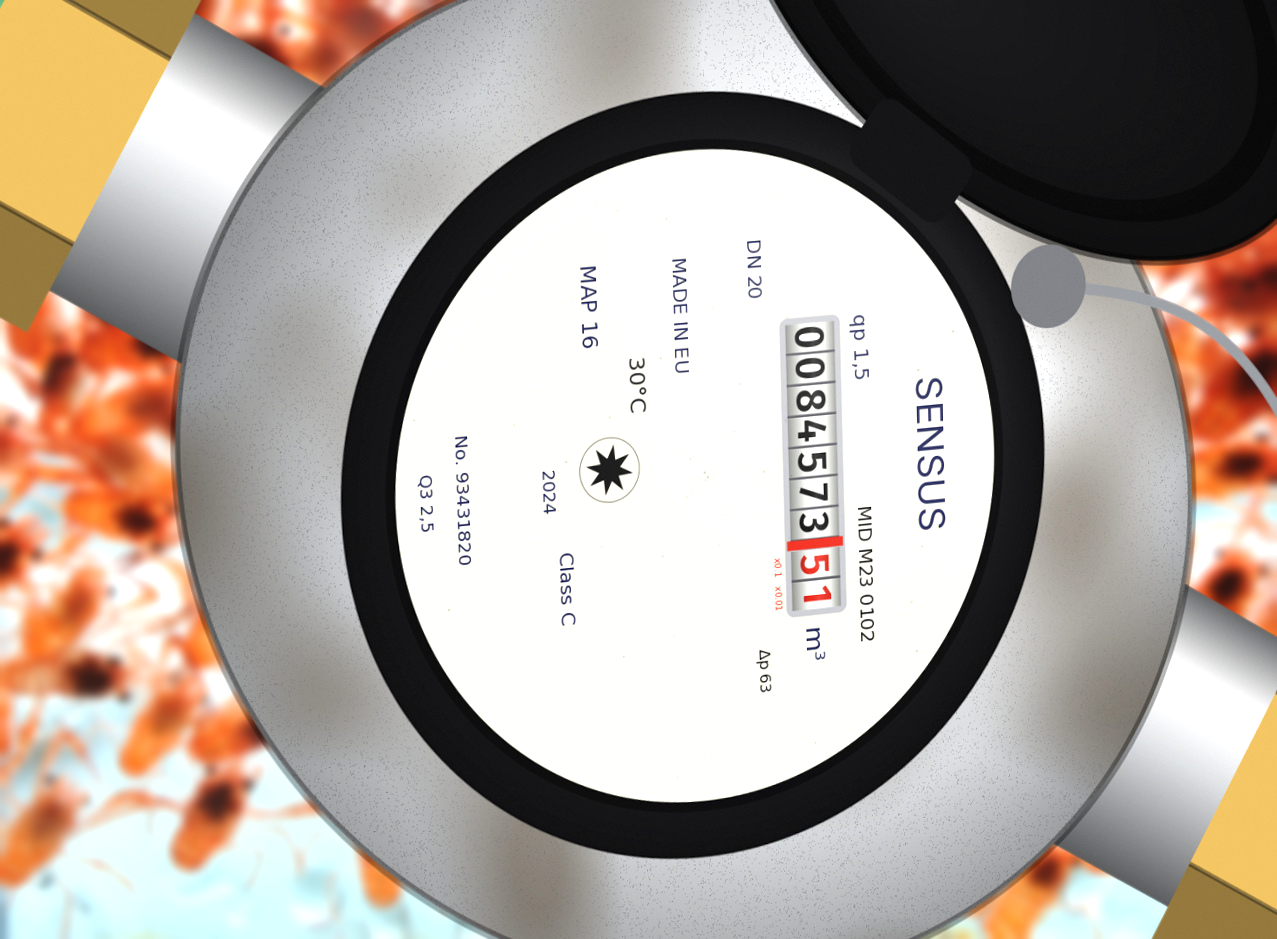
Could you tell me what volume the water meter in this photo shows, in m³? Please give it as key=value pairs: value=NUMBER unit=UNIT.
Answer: value=84573.51 unit=m³
